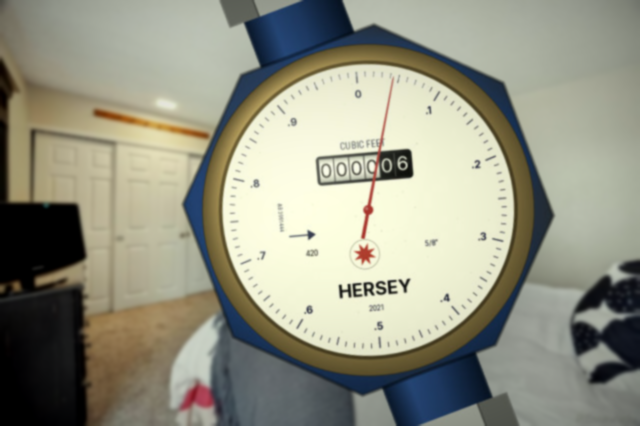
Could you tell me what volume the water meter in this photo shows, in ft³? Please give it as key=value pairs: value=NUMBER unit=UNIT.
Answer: value=6.04 unit=ft³
